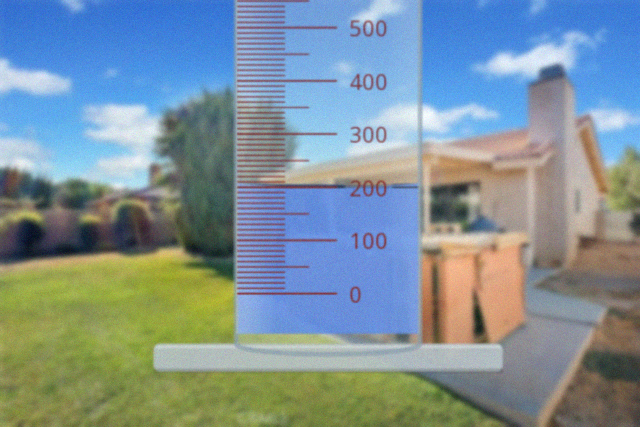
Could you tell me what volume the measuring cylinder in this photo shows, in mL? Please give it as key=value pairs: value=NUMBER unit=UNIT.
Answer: value=200 unit=mL
